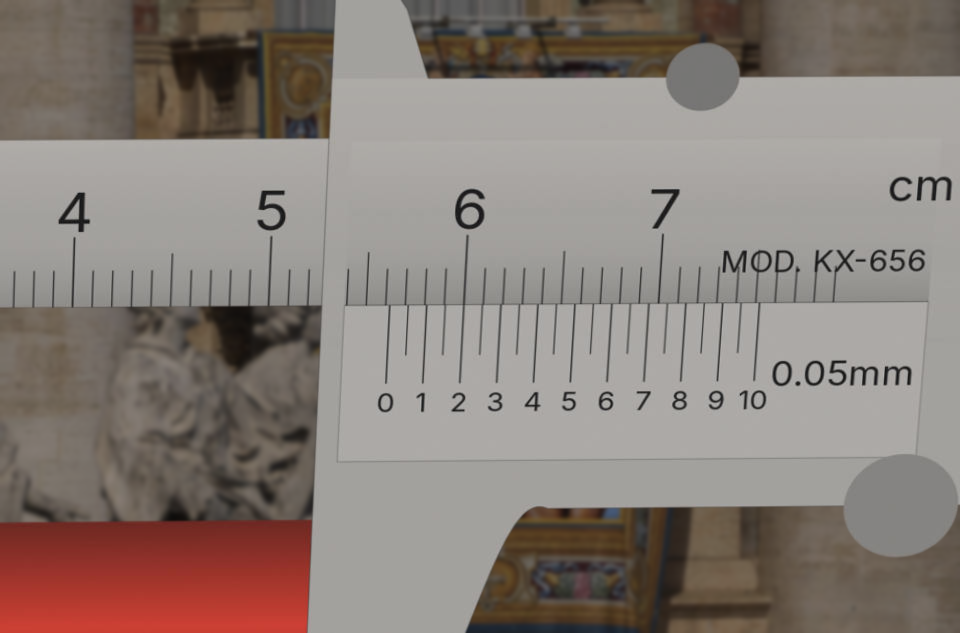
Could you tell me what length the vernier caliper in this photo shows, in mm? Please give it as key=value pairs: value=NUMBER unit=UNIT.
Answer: value=56.2 unit=mm
